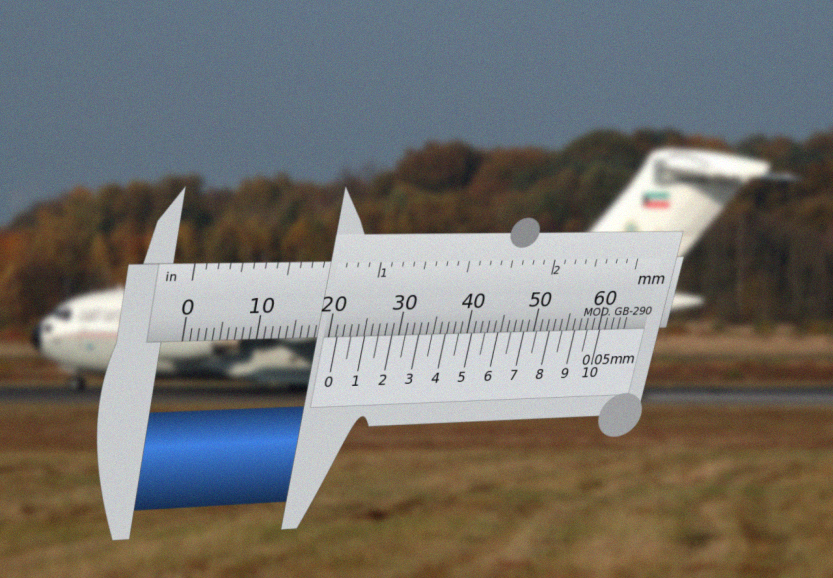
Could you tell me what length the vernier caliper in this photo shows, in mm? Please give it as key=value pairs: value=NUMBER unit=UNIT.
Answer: value=21.2 unit=mm
